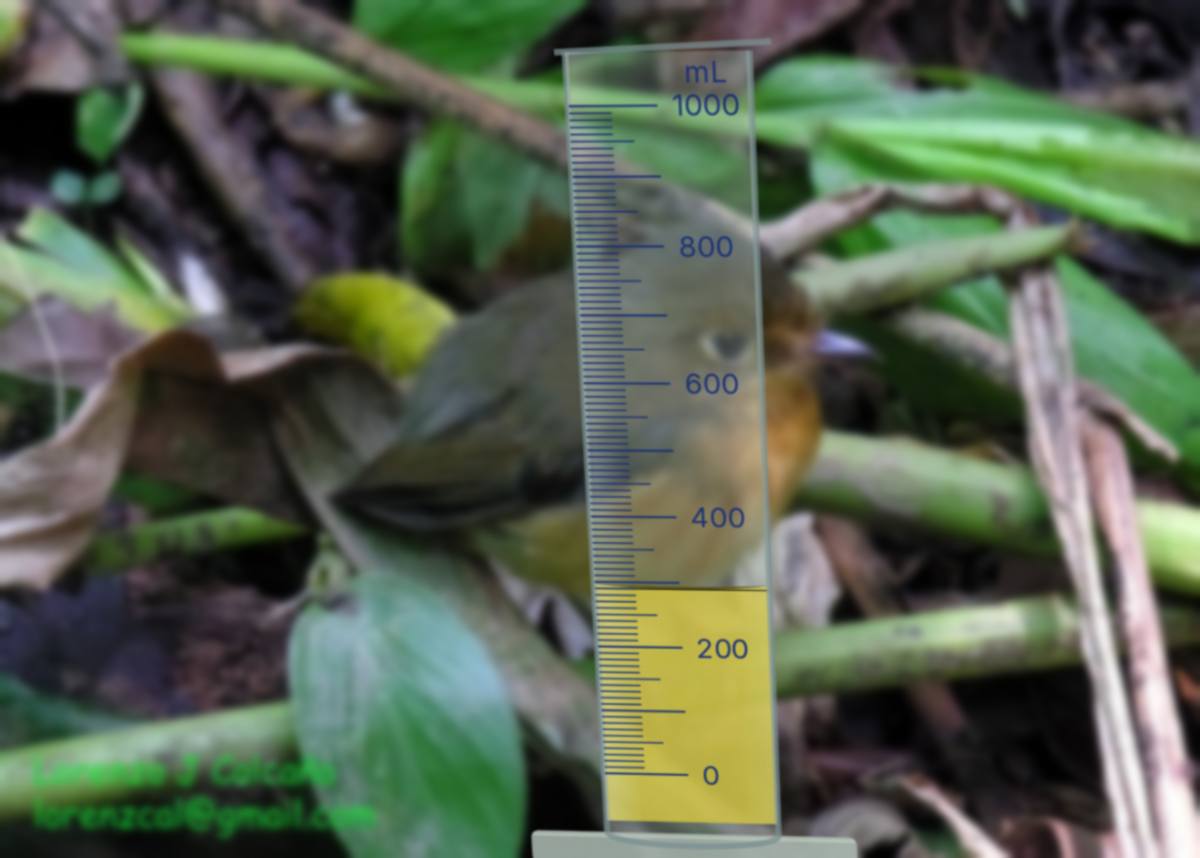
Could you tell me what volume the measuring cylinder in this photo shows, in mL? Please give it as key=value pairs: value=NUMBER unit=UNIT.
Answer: value=290 unit=mL
